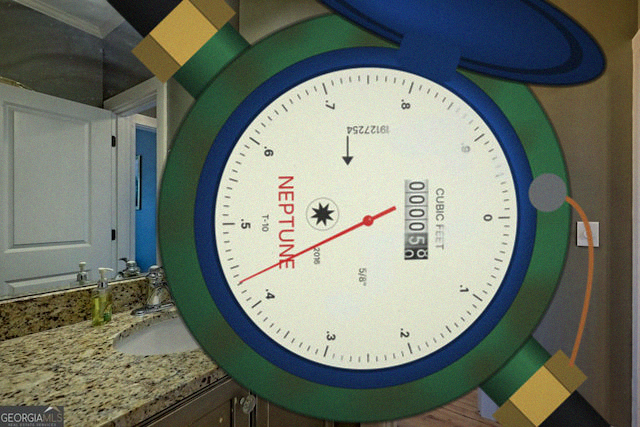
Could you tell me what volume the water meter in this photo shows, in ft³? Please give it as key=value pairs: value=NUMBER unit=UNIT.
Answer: value=58.43 unit=ft³
